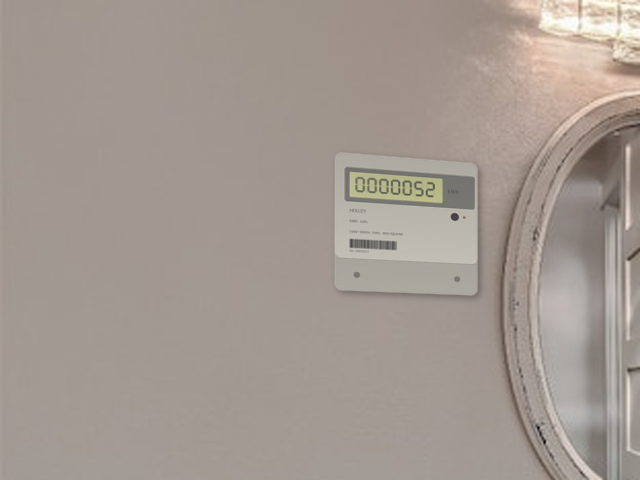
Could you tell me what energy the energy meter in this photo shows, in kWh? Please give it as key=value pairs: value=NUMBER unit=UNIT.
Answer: value=52 unit=kWh
